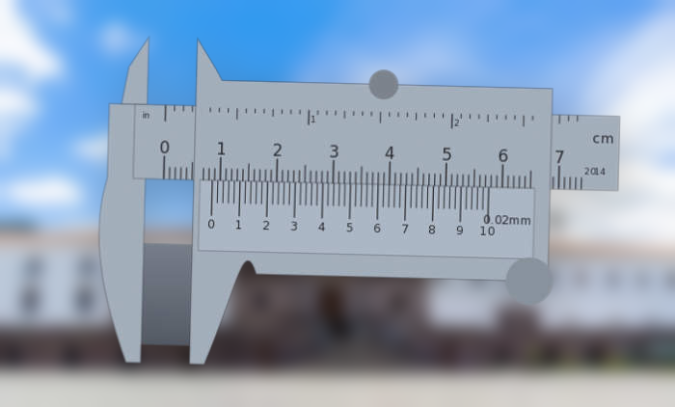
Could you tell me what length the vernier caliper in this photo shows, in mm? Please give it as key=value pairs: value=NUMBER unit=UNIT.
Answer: value=8.6 unit=mm
